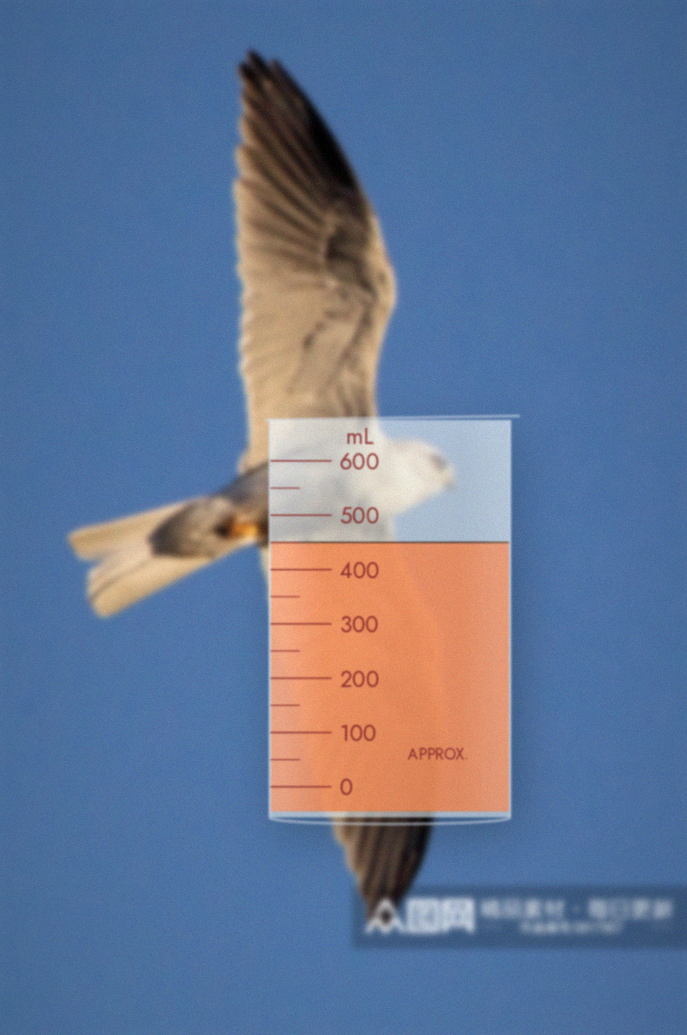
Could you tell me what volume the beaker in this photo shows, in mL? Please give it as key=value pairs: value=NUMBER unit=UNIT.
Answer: value=450 unit=mL
